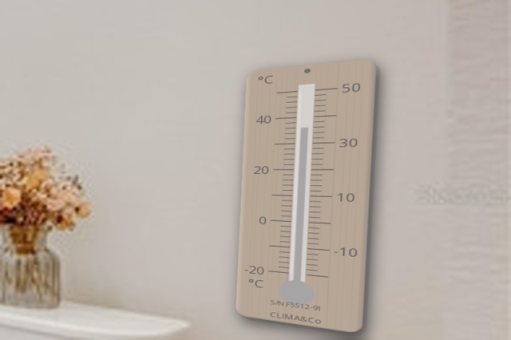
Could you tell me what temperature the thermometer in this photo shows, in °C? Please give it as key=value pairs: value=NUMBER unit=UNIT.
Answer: value=36 unit=°C
